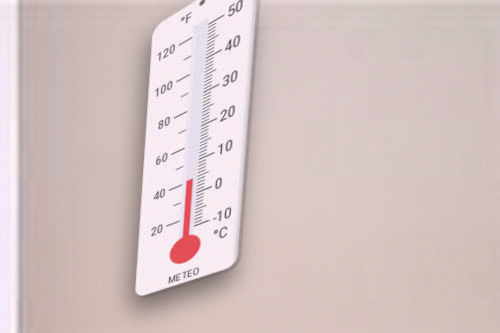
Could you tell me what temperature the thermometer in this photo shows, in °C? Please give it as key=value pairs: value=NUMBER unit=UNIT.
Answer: value=5 unit=°C
